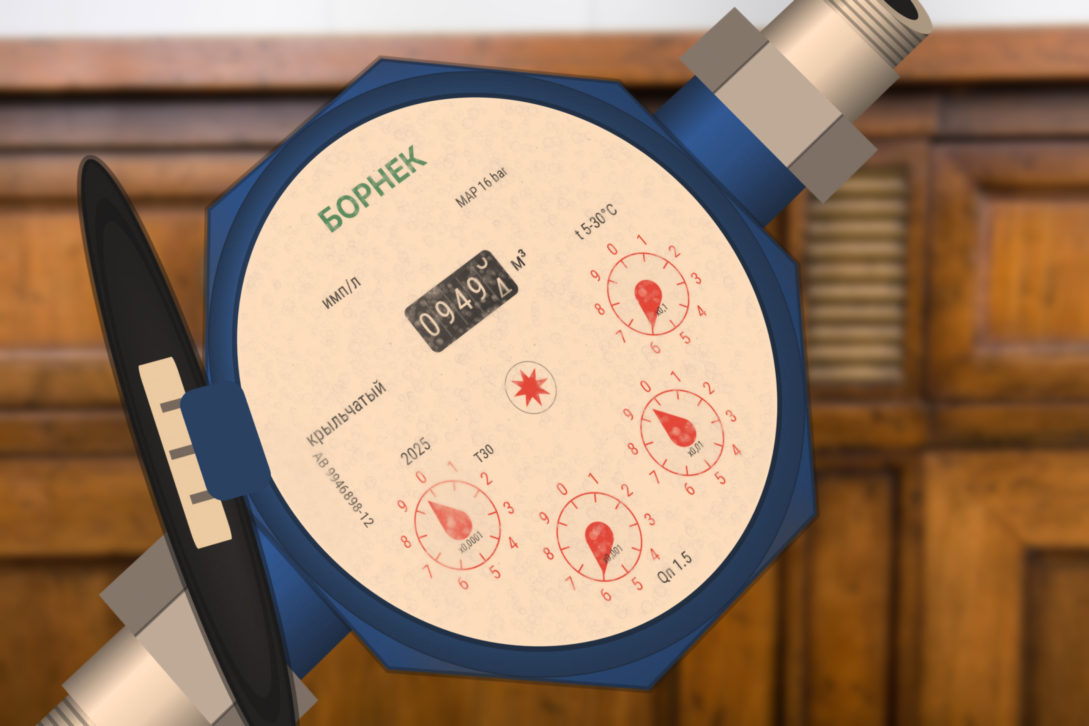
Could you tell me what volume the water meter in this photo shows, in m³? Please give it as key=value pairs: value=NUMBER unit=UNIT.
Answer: value=9493.5959 unit=m³
